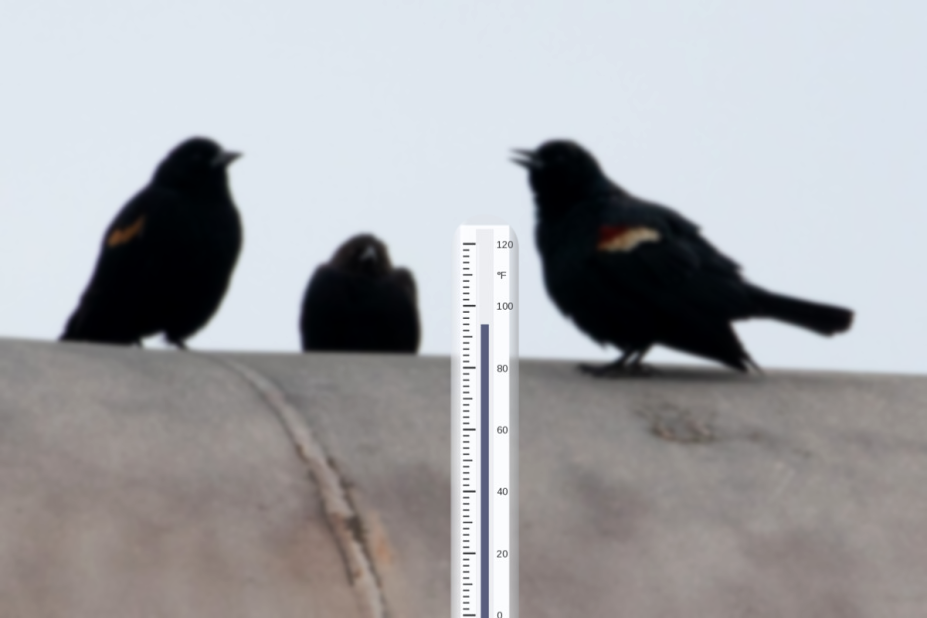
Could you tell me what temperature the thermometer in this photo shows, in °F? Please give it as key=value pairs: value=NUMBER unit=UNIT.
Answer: value=94 unit=°F
